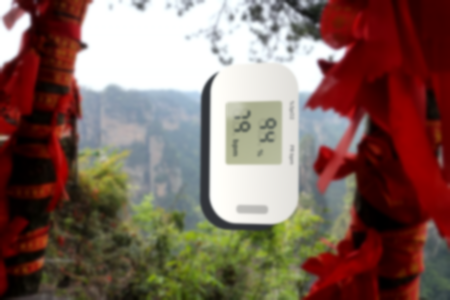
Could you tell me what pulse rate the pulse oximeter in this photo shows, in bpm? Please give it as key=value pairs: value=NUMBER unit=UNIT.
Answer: value=79 unit=bpm
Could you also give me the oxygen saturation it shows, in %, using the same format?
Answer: value=94 unit=%
